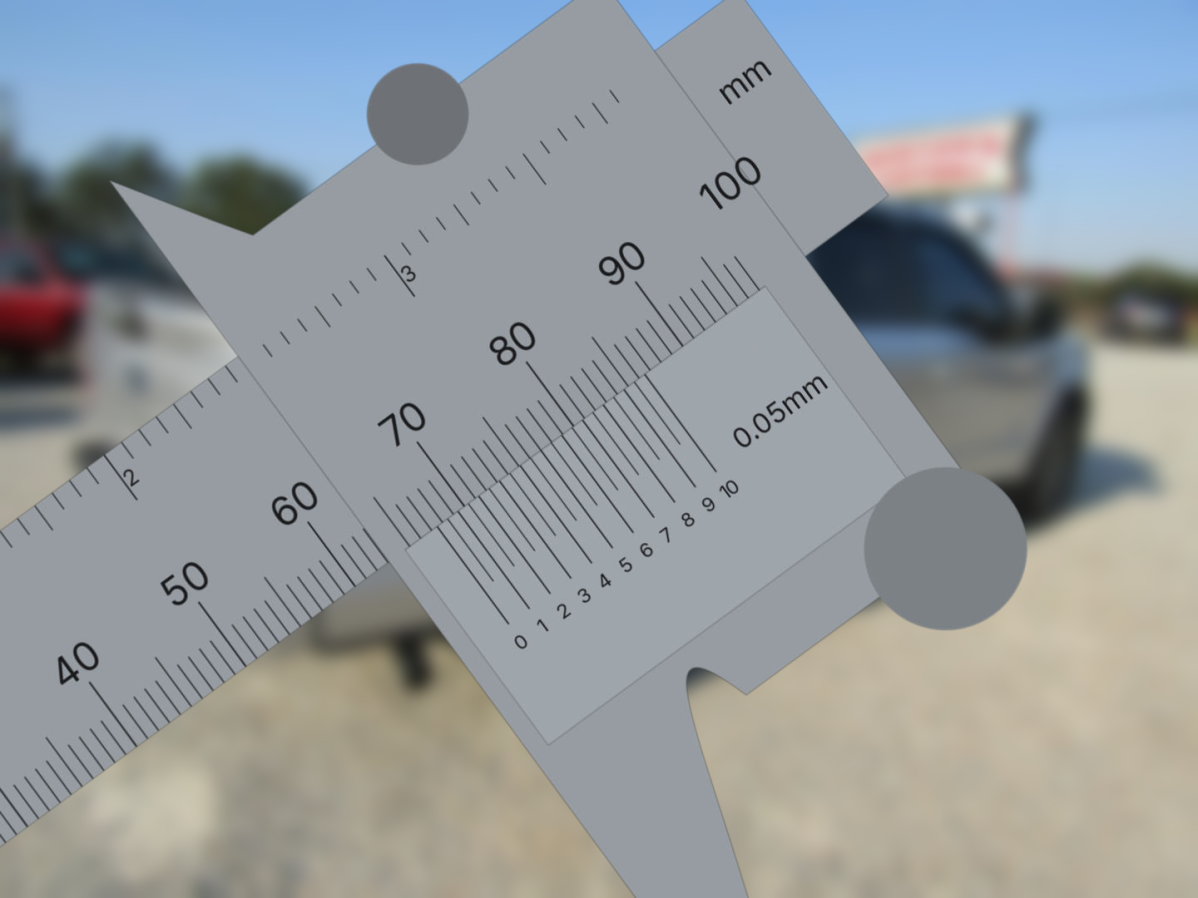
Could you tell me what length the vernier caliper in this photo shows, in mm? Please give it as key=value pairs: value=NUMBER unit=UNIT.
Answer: value=67.5 unit=mm
